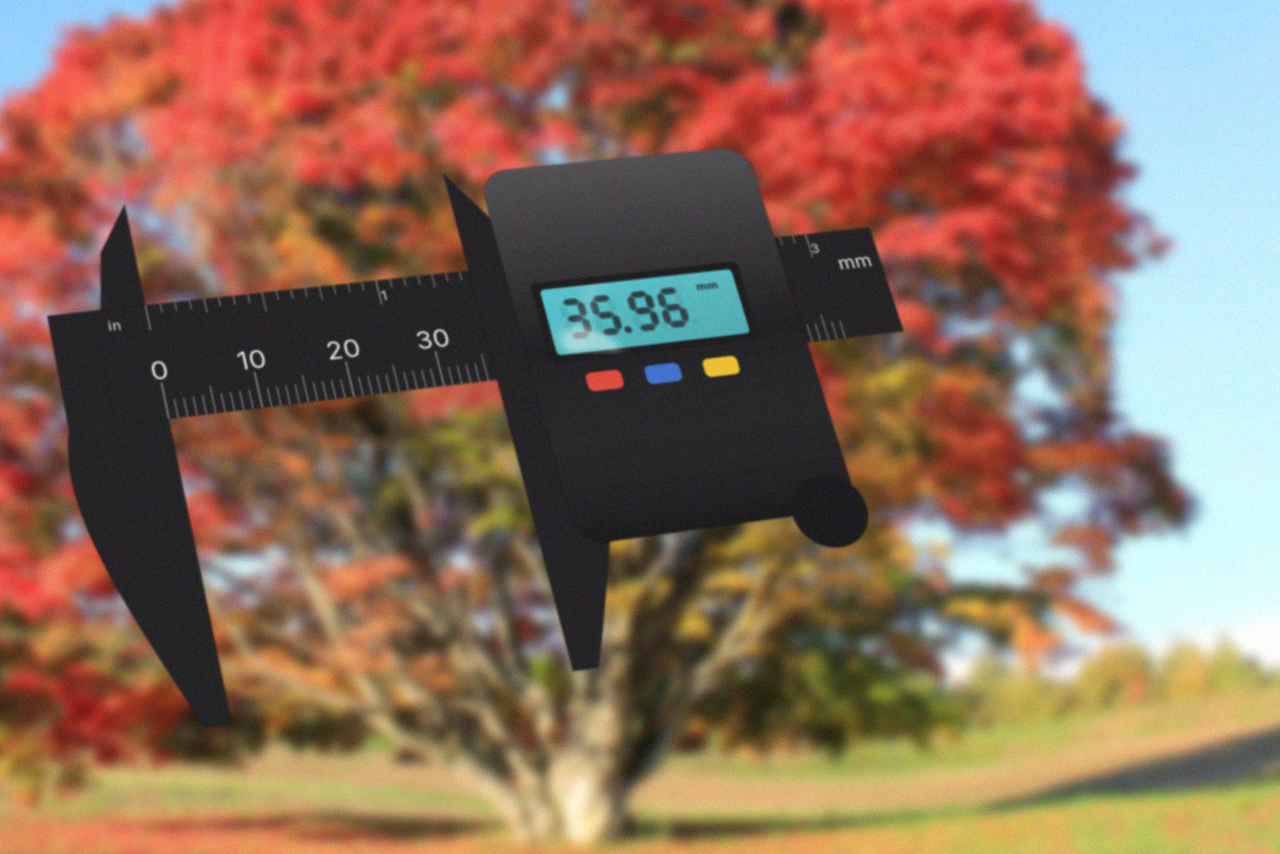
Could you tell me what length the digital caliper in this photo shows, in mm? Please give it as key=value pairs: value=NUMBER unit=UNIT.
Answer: value=35.96 unit=mm
